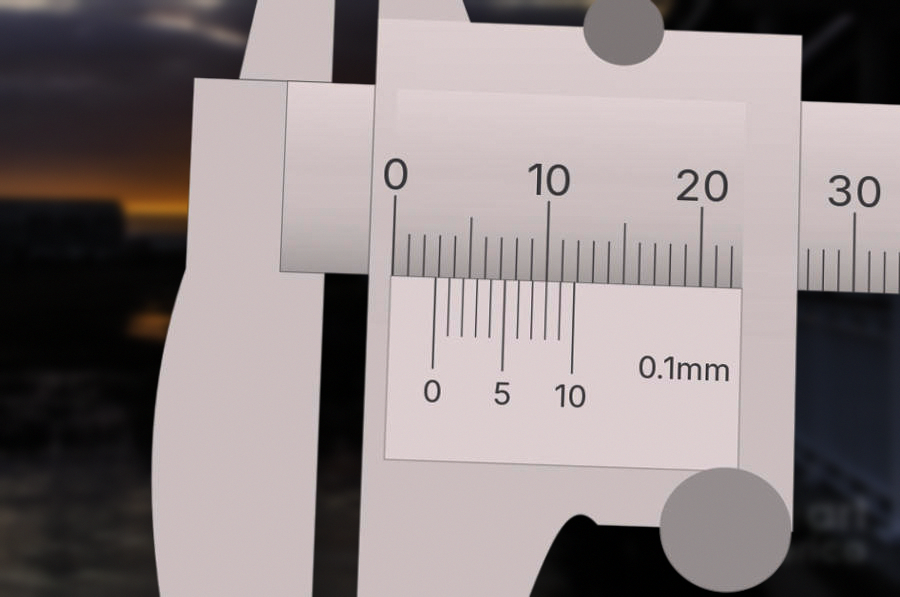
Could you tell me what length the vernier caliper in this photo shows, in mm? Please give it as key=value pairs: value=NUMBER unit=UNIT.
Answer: value=2.8 unit=mm
